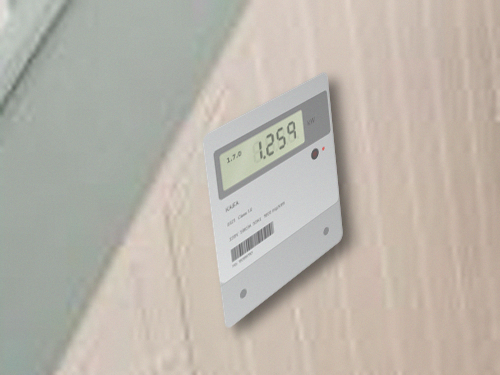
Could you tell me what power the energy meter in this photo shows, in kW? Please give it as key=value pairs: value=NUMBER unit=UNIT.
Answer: value=1.259 unit=kW
